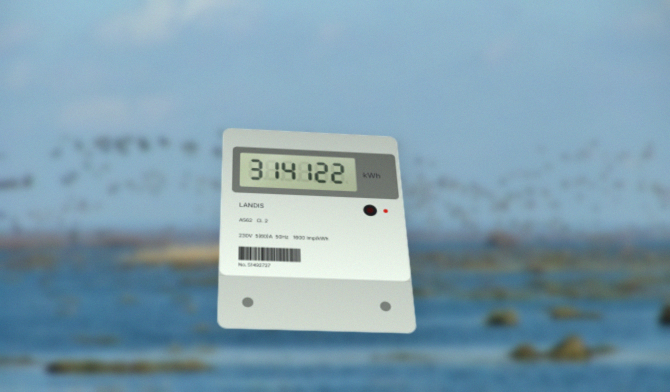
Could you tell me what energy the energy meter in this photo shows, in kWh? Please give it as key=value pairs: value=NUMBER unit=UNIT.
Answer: value=314122 unit=kWh
